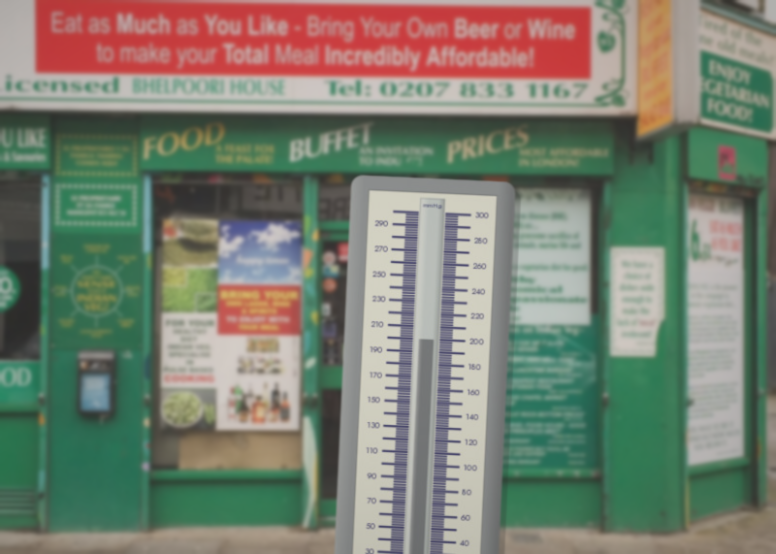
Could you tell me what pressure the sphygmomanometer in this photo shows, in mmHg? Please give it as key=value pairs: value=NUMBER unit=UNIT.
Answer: value=200 unit=mmHg
